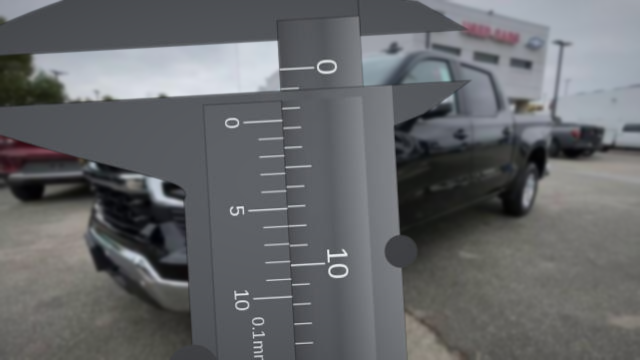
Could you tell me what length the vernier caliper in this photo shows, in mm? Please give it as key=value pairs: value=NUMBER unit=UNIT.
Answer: value=2.6 unit=mm
